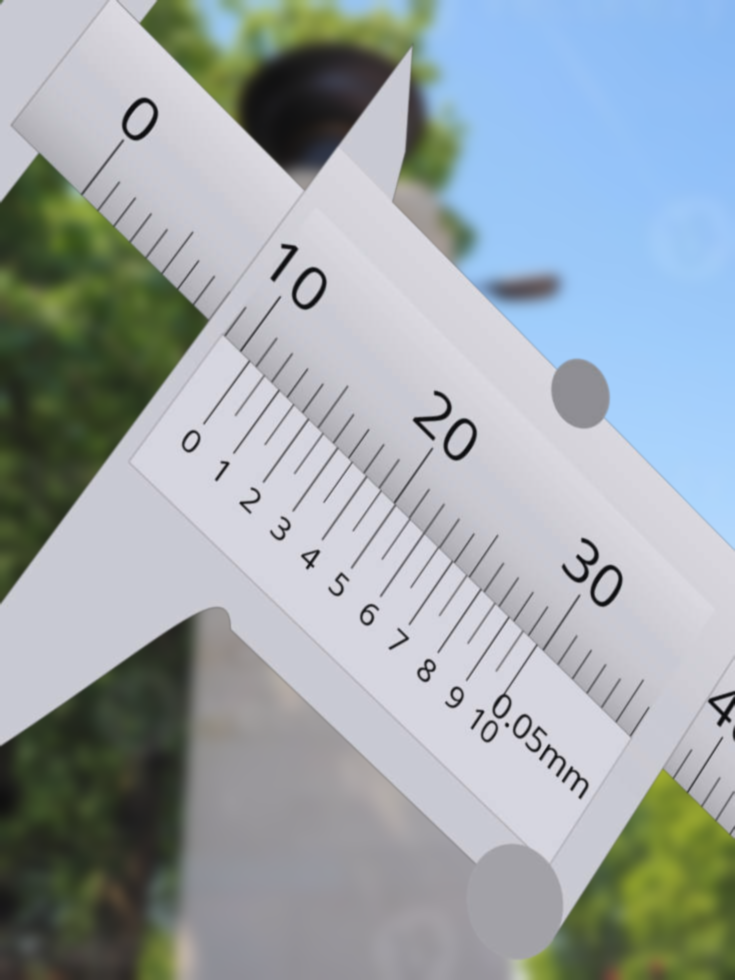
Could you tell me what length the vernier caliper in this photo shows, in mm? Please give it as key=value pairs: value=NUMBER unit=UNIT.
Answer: value=10.6 unit=mm
